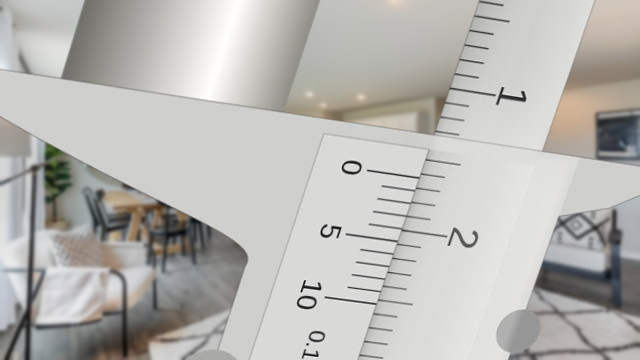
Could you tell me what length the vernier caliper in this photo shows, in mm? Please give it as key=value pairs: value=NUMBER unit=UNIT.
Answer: value=16.3 unit=mm
